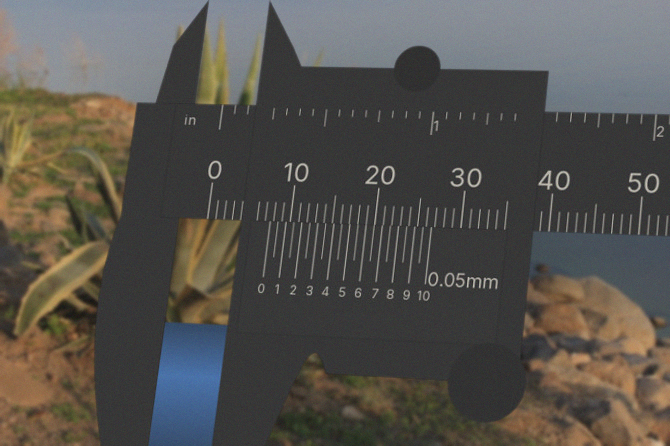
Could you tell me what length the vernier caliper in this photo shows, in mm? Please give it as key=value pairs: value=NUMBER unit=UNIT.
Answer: value=7.6 unit=mm
